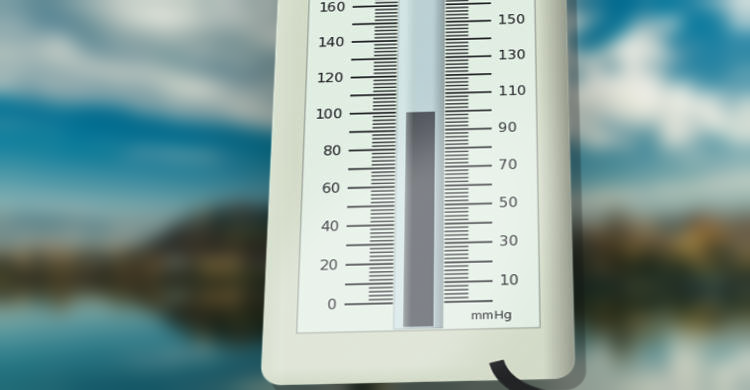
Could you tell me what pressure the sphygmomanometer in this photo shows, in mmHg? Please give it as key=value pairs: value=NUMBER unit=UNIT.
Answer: value=100 unit=mmHg
